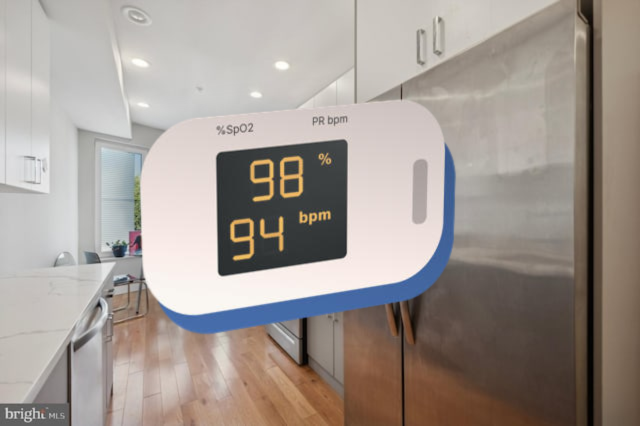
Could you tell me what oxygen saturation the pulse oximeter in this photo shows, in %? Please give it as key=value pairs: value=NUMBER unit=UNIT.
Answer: value=98 unit=%
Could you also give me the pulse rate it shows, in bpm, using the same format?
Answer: value=94 unit=bpm
